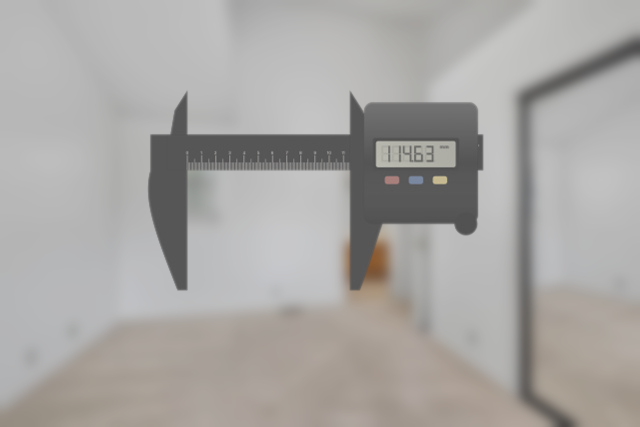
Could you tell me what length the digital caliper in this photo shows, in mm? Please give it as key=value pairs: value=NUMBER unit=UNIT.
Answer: value=114.63 unit=mm
